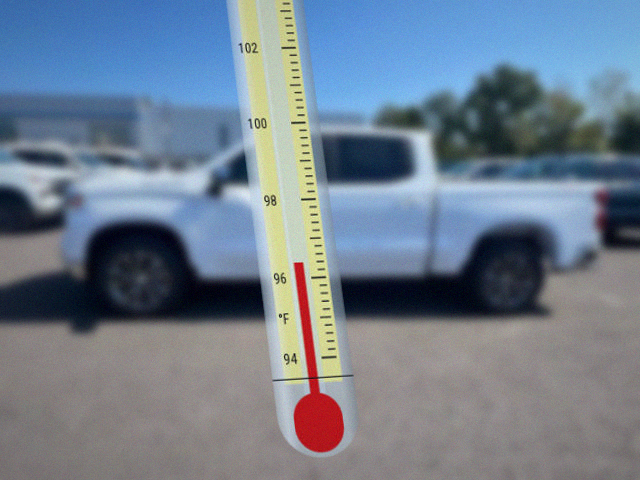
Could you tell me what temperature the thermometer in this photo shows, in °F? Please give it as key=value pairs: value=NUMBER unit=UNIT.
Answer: value=96.4 unit=°F
